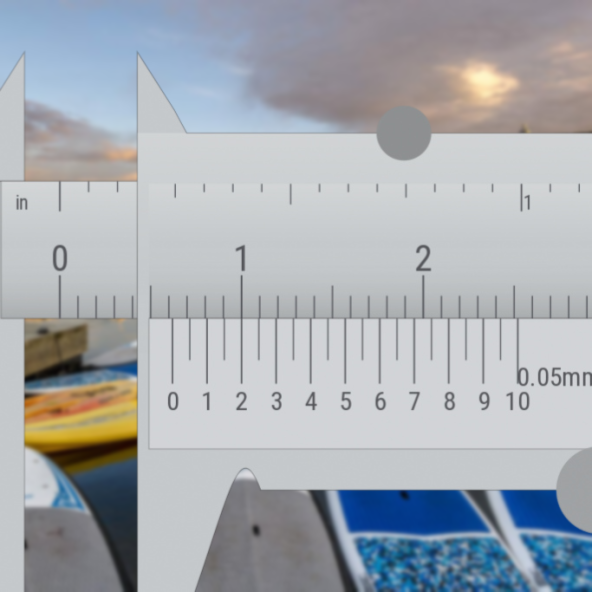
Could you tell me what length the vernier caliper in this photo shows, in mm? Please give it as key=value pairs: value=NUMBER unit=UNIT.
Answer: value=6.2 unit=mm
